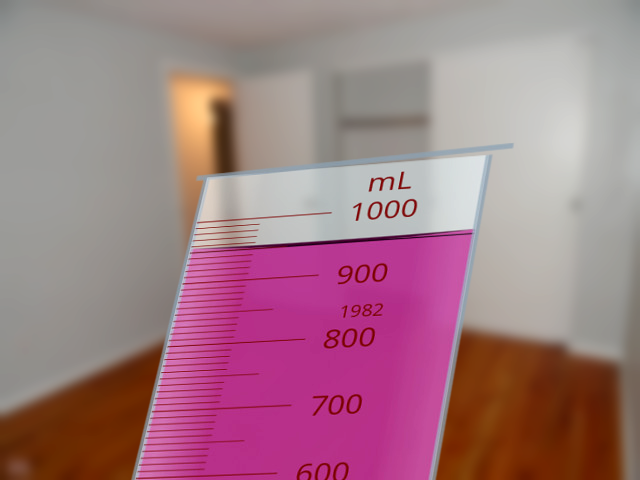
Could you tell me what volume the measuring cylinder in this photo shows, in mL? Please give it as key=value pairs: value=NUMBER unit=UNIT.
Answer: value=950 unit=mL
